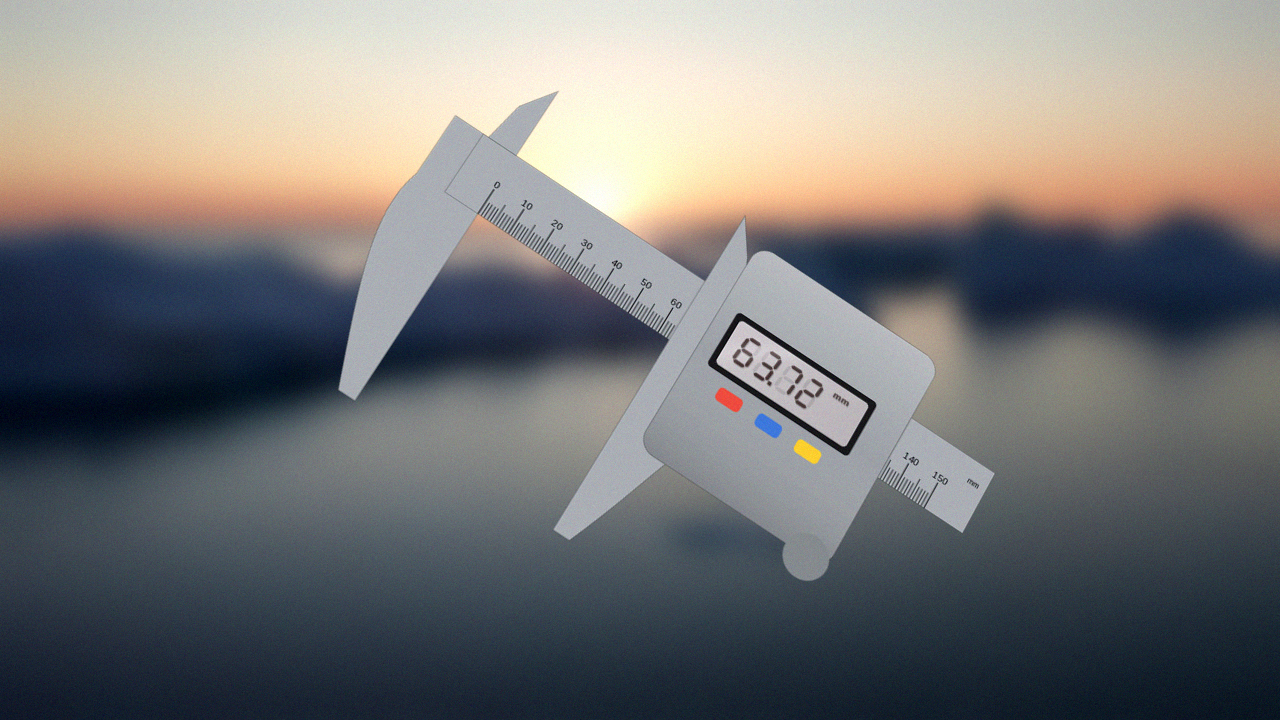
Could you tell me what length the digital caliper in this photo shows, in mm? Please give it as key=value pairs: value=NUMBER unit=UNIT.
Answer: value=63.72 unit=mm
